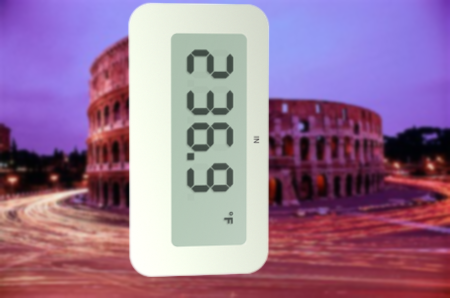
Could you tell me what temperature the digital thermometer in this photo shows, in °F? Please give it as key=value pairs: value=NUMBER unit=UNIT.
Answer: value=236.9 unit=°F
